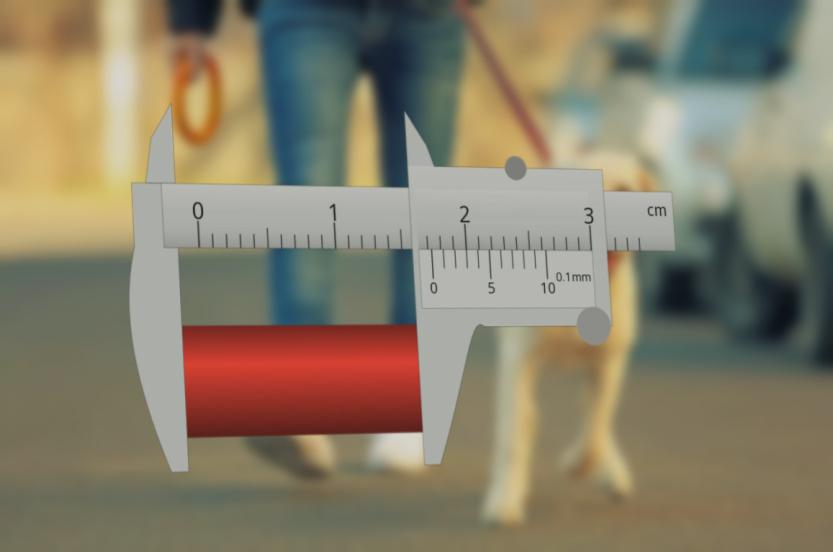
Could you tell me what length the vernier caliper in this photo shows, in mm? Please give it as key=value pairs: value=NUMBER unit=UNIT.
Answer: value=17.3 unit=mm
